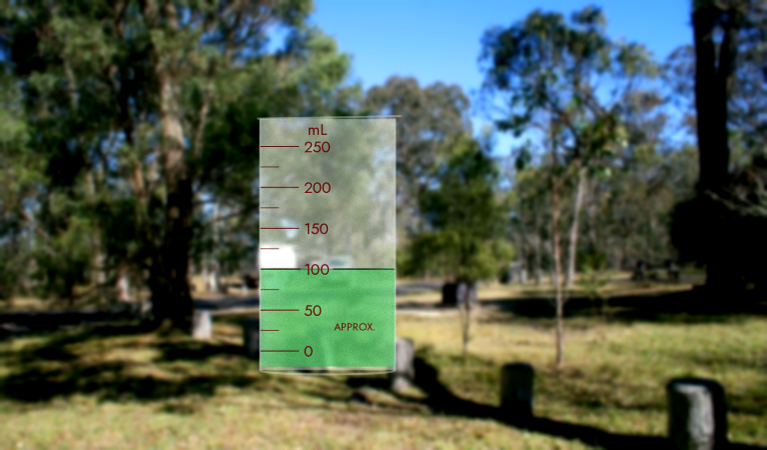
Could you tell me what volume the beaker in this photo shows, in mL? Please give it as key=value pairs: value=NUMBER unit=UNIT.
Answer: value=100 unit=mL
